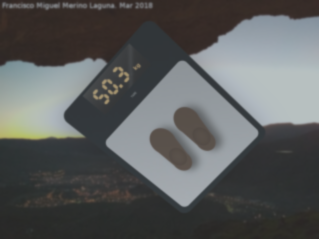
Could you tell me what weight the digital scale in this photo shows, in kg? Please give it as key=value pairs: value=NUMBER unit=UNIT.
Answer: value=50.3 unit=kg
